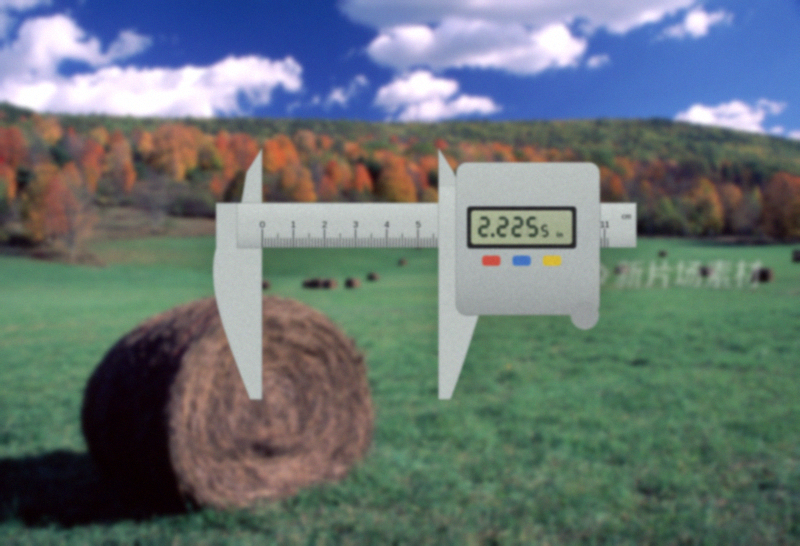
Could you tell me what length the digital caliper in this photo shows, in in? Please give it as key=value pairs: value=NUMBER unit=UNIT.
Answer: value=2.2255 unit=in
